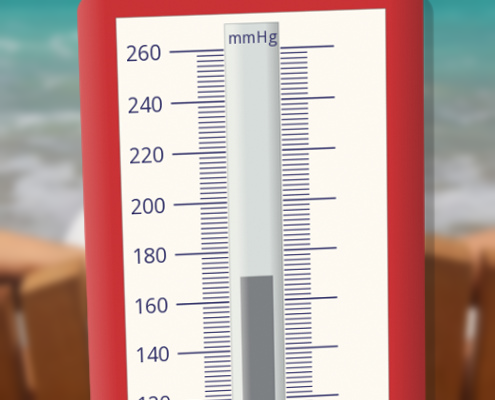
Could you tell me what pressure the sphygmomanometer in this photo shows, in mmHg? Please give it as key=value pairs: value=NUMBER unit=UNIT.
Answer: value=170 unit=mmHg
